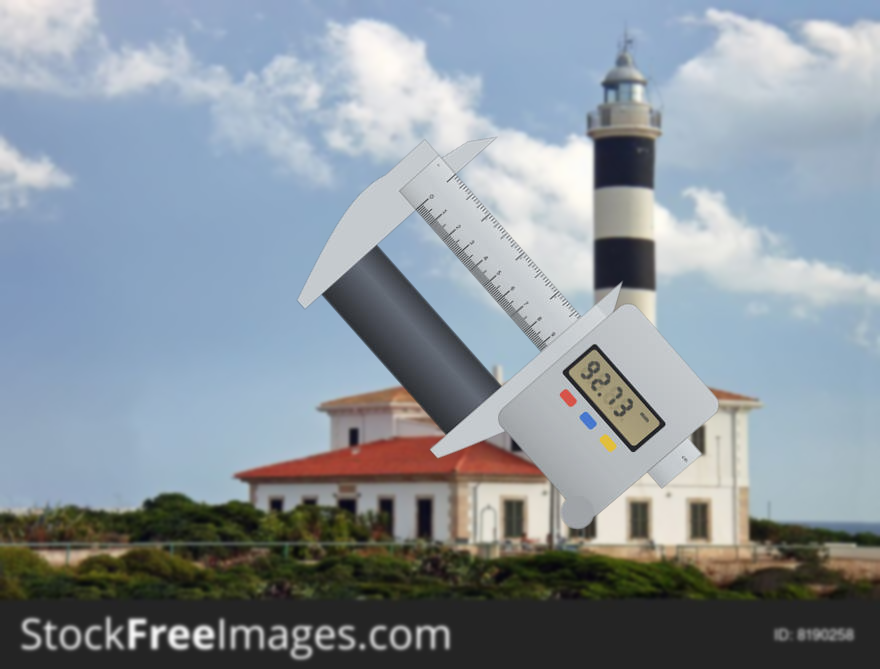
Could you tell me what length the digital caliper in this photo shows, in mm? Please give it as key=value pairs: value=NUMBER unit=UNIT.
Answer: value=92.73 unit=mm
